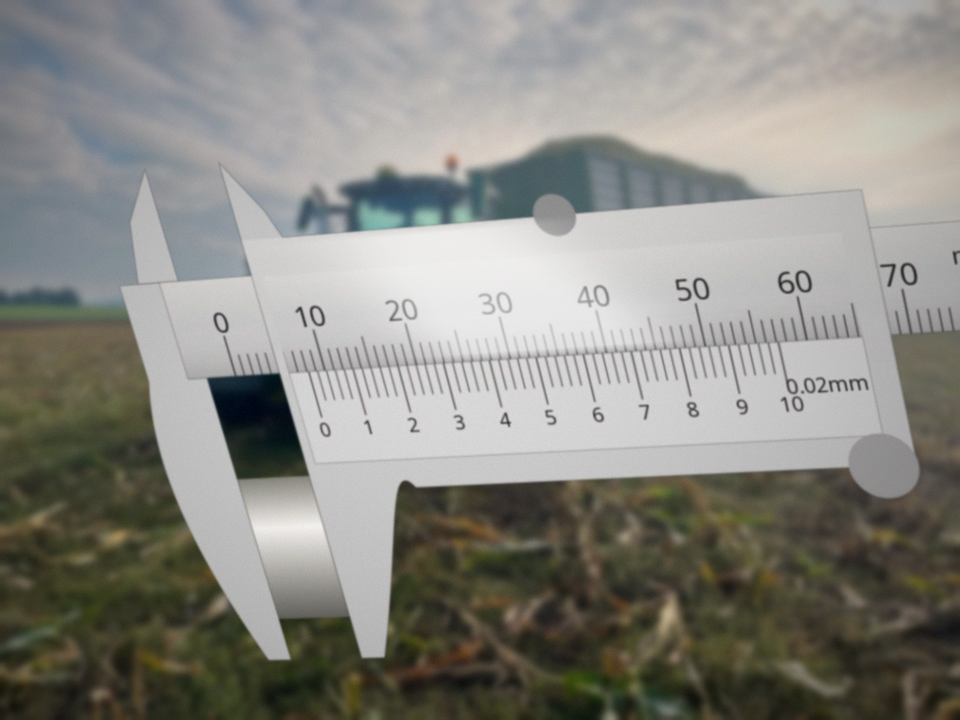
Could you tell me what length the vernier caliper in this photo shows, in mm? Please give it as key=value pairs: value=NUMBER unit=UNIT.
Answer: value=8.2 unit=mm
